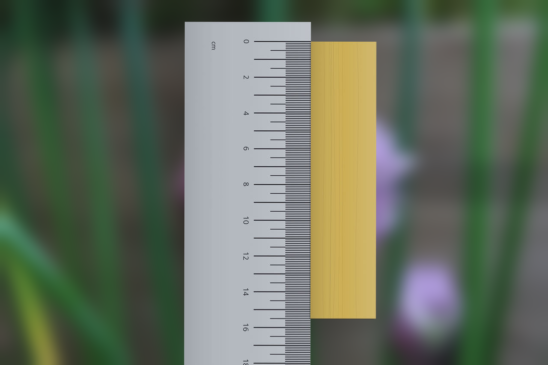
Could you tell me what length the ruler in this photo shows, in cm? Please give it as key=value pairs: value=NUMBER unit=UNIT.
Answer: value=15.5 unit=cm
